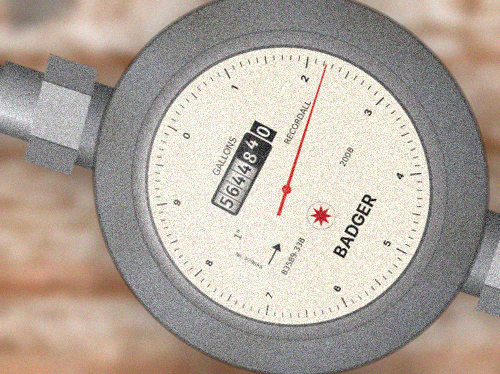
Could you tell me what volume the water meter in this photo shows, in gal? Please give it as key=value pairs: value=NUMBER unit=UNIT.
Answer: value=5644842.2 unit=gal
